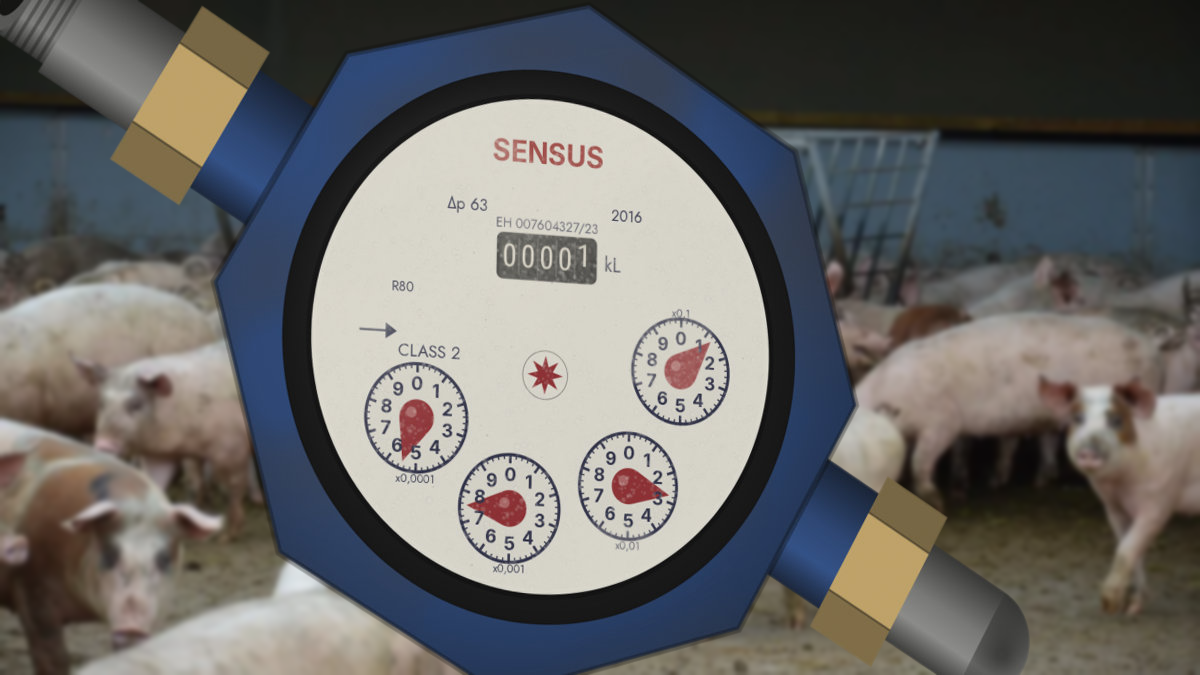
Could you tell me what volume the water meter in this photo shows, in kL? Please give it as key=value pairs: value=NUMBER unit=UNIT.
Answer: value=1.1275 unit=kL
